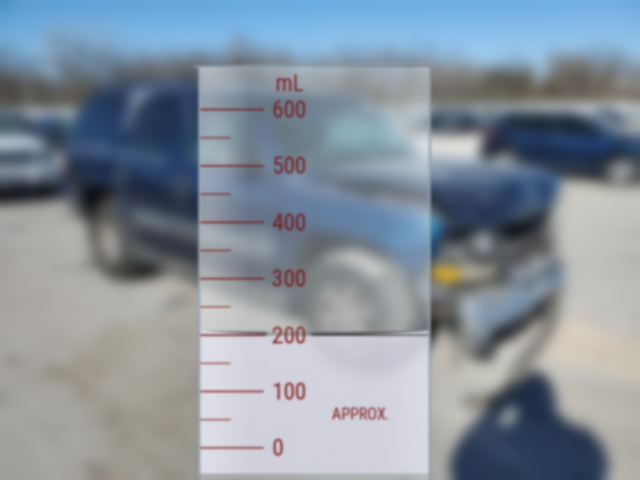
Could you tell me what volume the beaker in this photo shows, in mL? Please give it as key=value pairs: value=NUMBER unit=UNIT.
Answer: value=200 unit=mL
